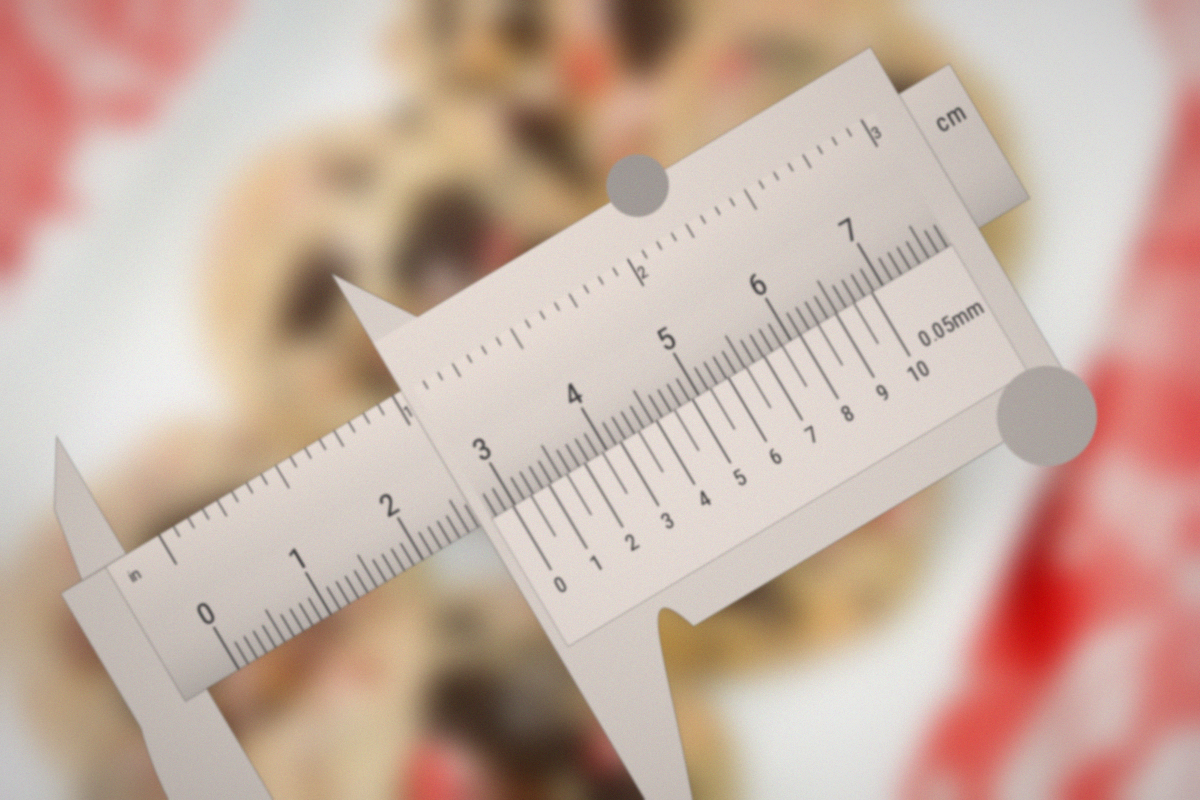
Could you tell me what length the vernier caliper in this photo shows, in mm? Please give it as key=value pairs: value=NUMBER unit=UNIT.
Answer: value=29.8 unit=mm
